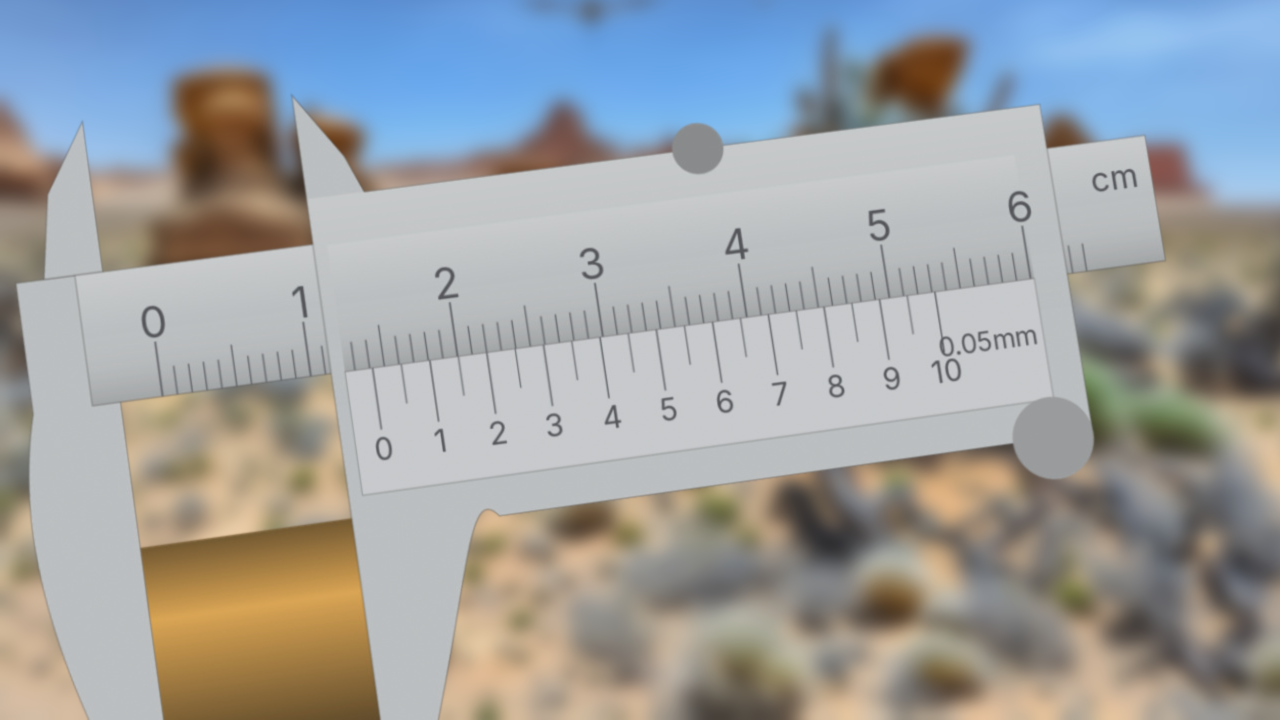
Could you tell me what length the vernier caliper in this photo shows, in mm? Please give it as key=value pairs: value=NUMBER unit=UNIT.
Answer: value=14.2 unit=mm
